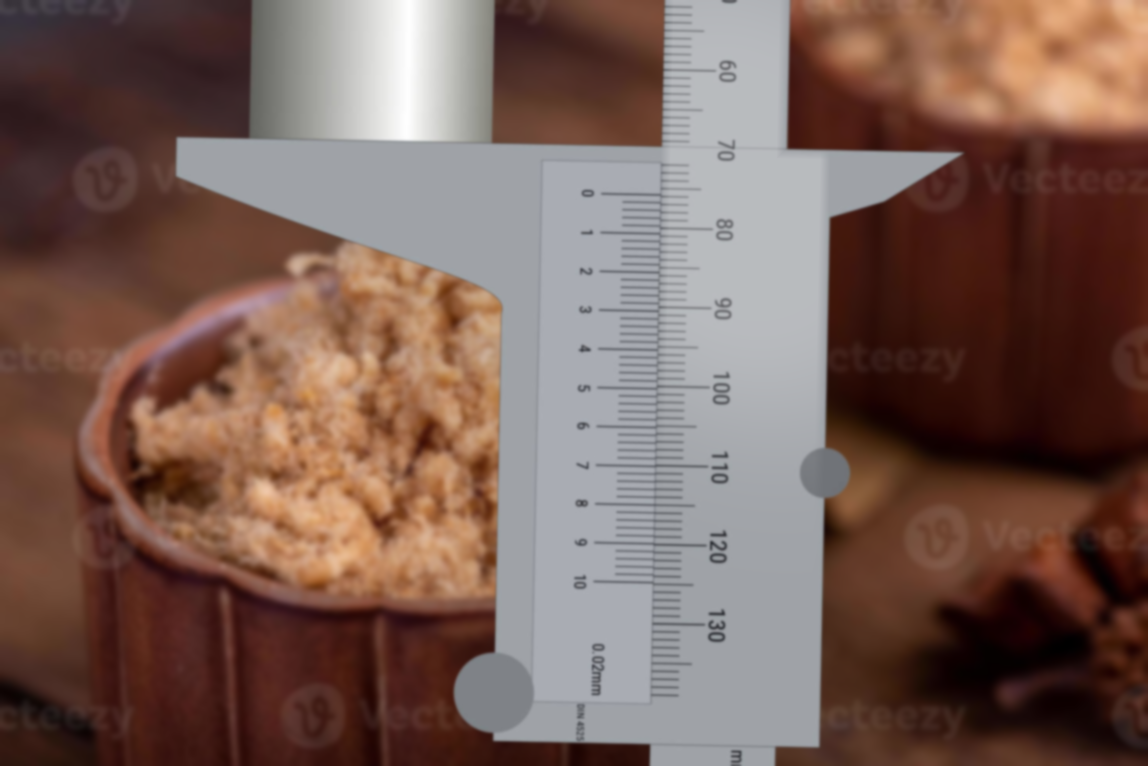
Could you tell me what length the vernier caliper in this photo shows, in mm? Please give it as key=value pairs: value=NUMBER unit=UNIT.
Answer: value=75.8 unit=mm
